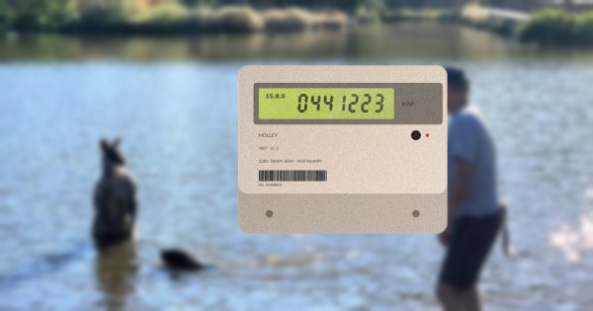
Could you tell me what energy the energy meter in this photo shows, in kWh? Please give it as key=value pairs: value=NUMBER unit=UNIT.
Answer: value=441223 unit=kWh
